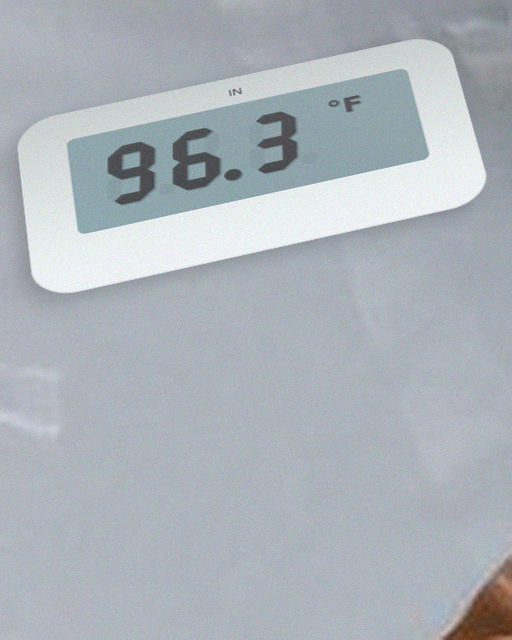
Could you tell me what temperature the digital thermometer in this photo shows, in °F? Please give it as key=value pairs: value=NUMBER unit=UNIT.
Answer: value=96.3 unit=°F
